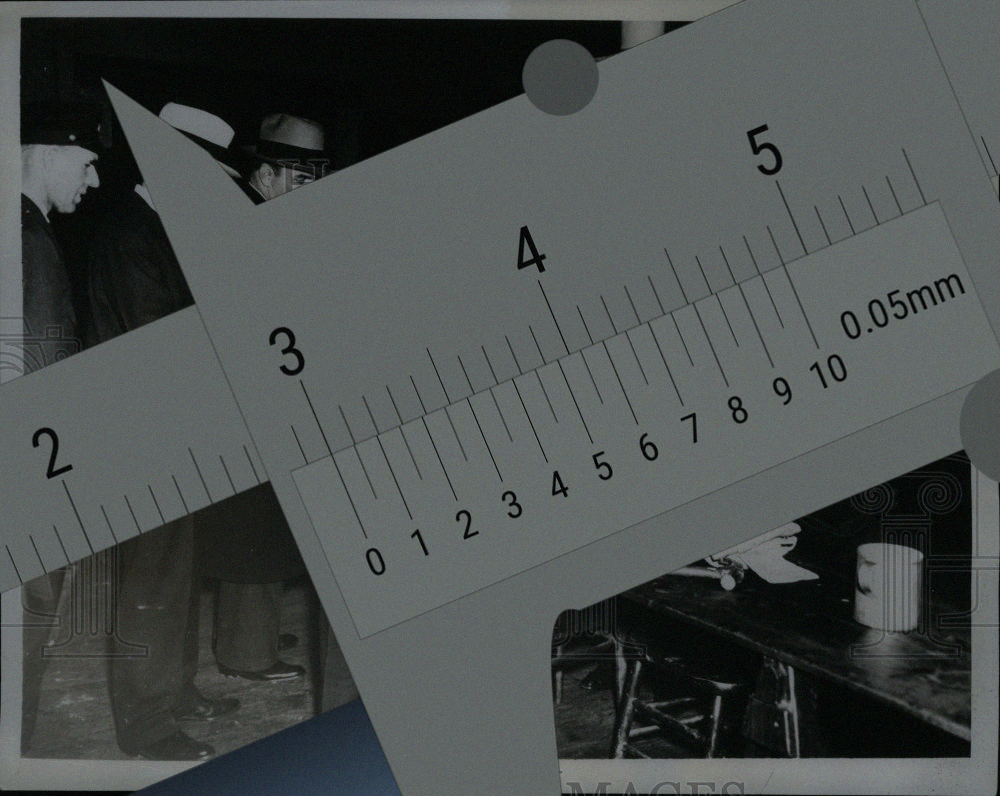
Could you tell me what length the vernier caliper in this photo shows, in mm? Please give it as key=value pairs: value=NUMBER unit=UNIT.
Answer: value=30.00 unit=mm
